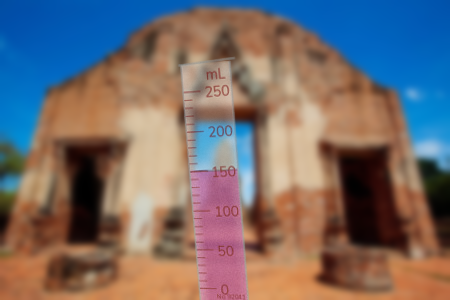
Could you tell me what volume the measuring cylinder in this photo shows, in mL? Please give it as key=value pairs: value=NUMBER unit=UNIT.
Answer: value=150 unit=mL
